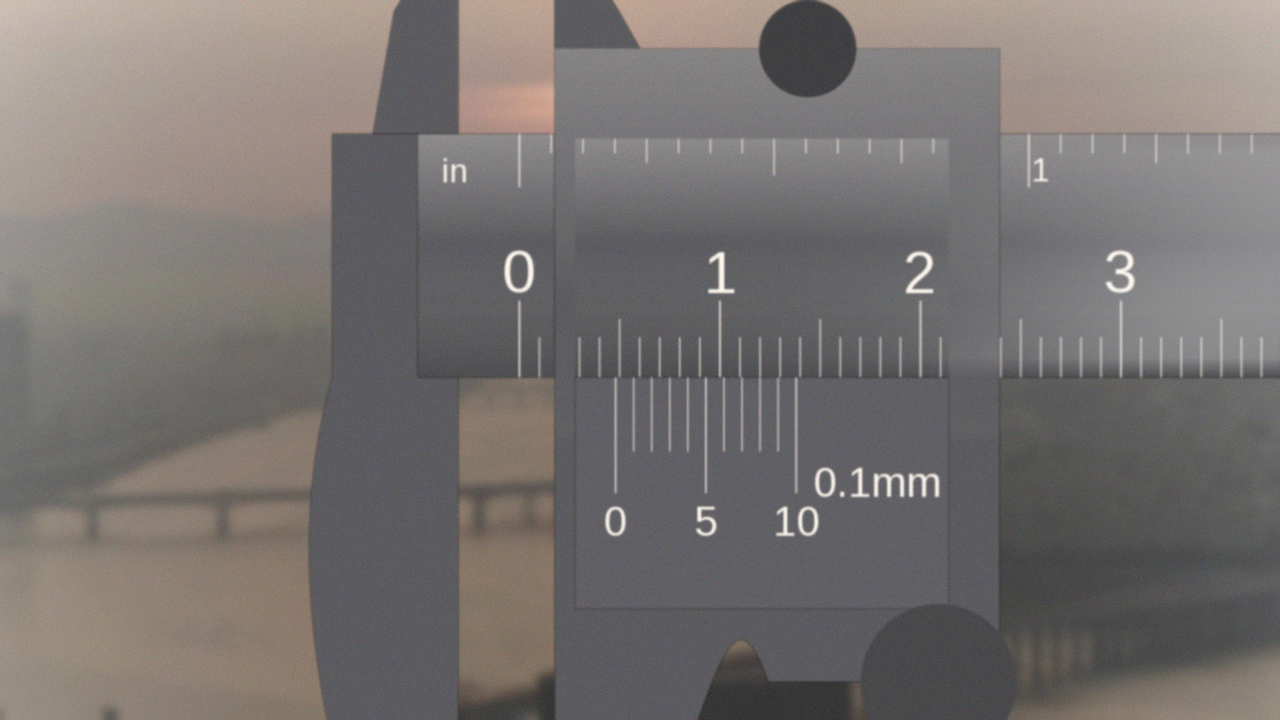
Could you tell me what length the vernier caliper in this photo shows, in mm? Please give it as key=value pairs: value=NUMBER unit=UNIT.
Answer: value=4.8 unit=mm
